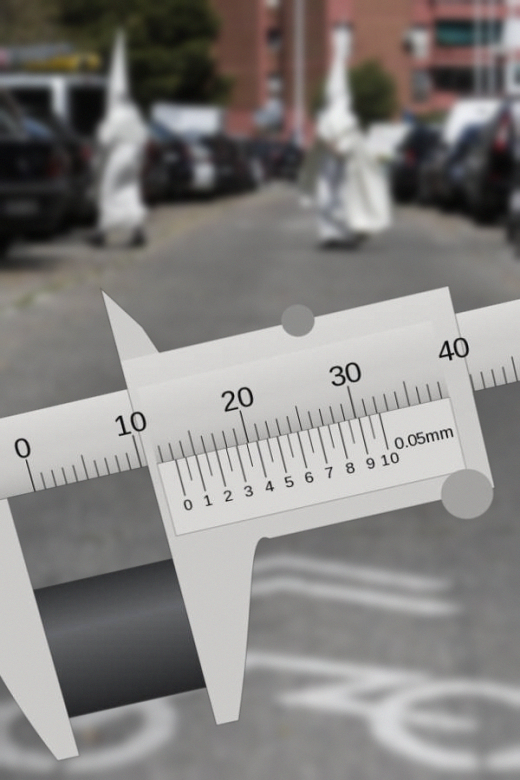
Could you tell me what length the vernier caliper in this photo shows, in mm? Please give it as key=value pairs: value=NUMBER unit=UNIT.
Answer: value=13.2 unit=mm
